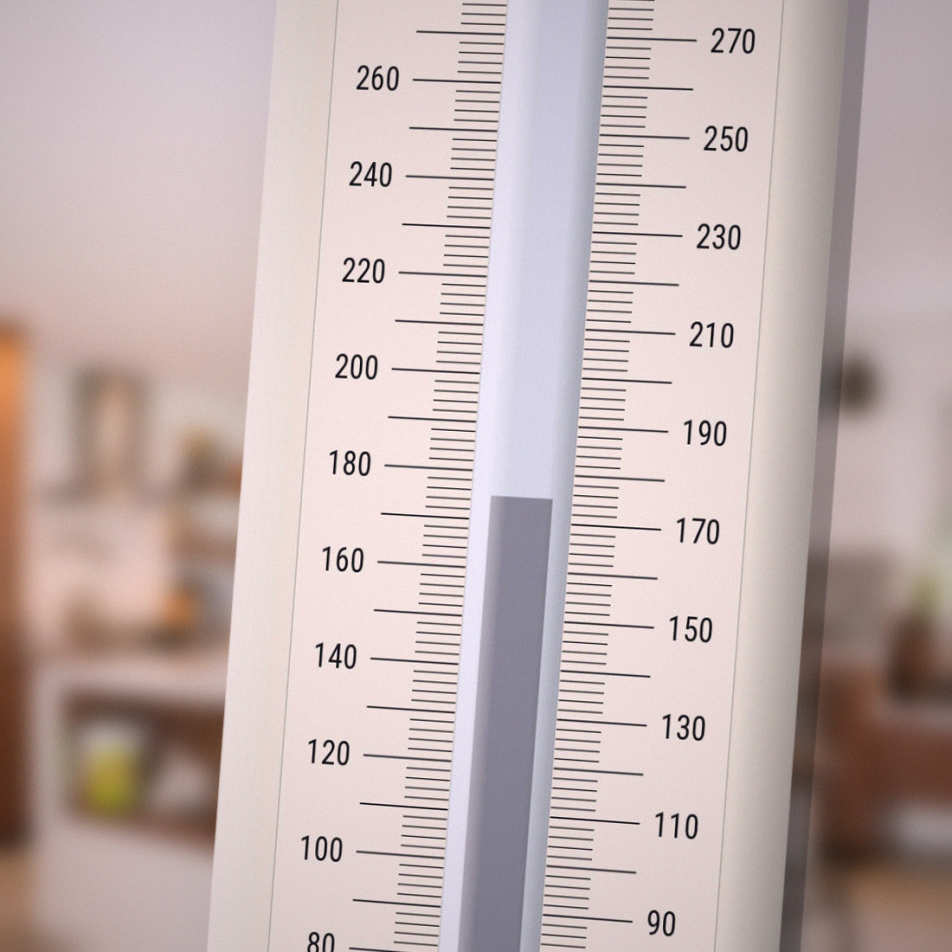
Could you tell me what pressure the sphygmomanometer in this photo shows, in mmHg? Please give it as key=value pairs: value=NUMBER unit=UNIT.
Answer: value=175 unit=mmHg
